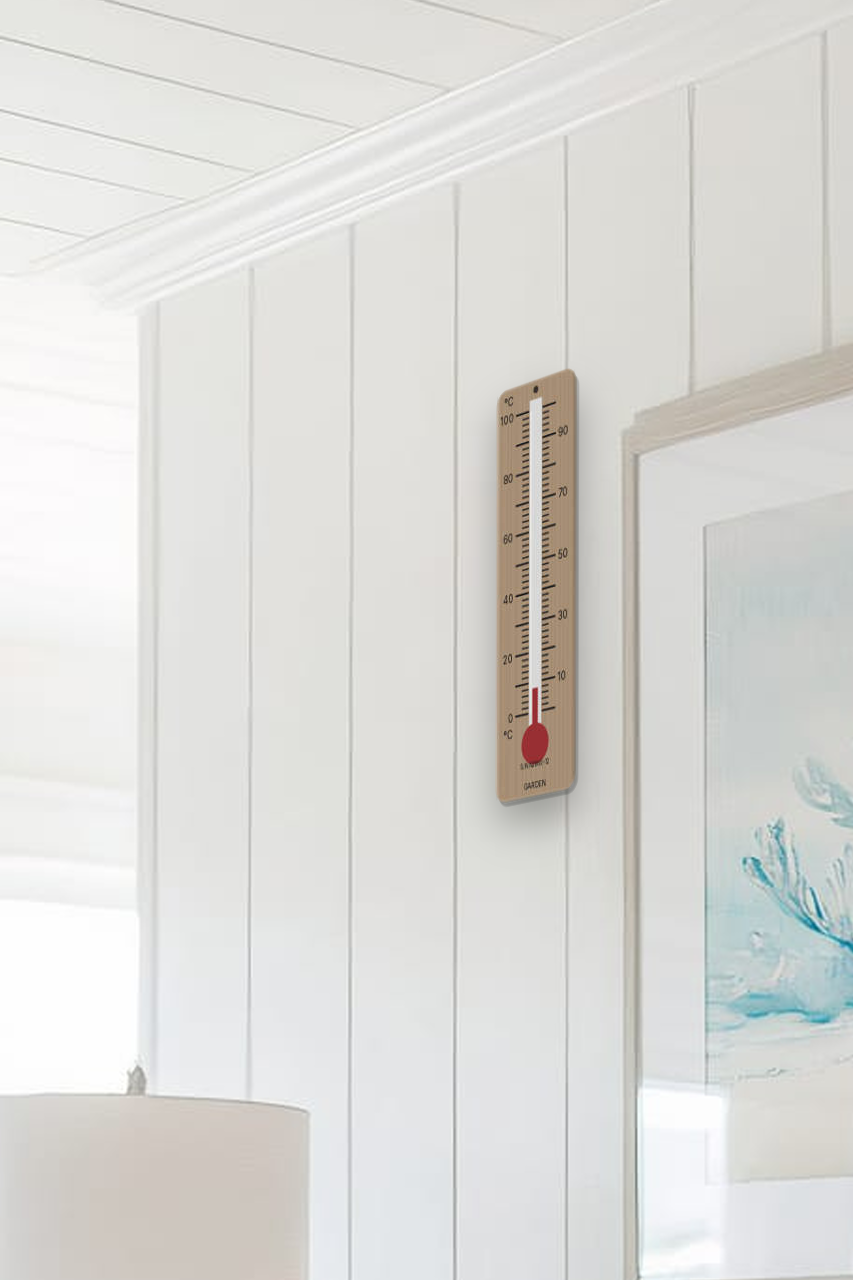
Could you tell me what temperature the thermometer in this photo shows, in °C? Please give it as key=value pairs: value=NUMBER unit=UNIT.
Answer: value=8 unit=°C
